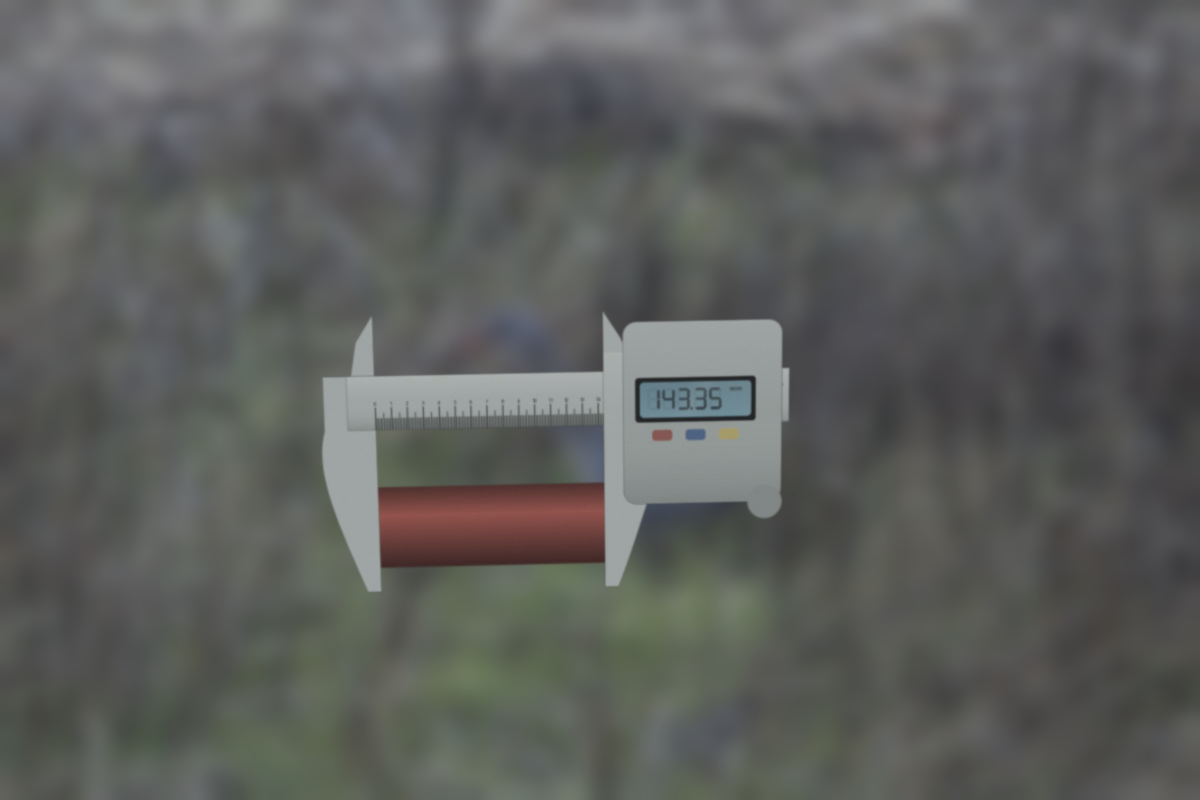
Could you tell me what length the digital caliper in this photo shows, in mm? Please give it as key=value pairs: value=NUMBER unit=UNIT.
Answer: value=143.35 unit=mm
